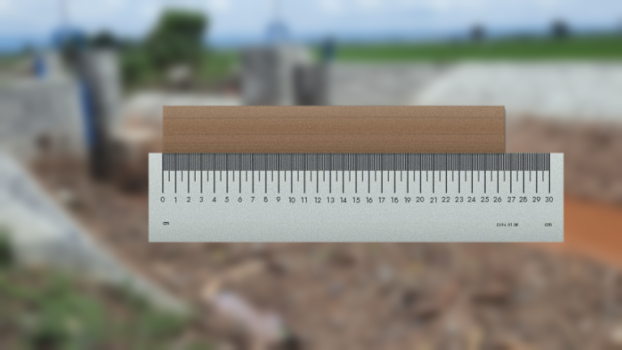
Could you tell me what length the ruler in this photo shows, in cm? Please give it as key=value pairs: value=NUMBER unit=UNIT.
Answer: value=26.5 unit=cm
